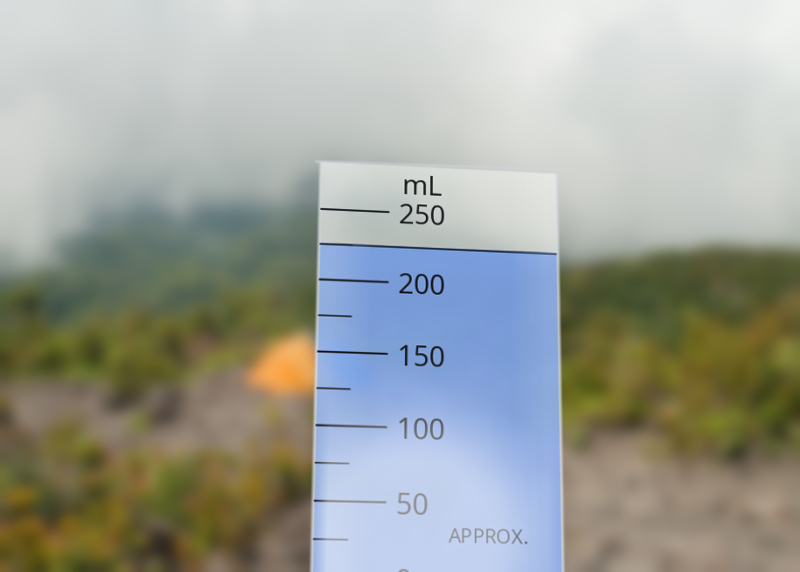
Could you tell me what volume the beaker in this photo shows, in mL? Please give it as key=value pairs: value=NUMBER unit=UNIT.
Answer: value=225 unit=mL
